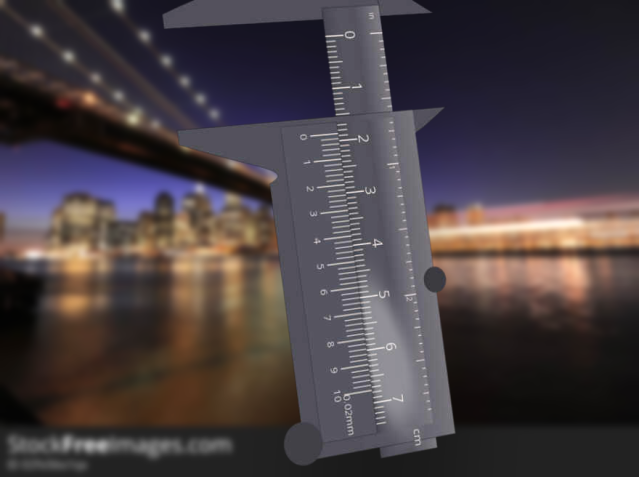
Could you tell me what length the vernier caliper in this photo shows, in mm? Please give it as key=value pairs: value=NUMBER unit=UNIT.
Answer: value=18.6 unit=mm
